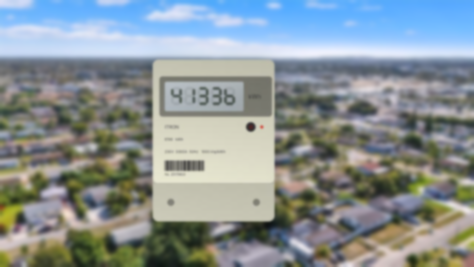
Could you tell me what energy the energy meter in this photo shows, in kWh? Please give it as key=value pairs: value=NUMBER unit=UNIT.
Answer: value=41336 unit=kWh
